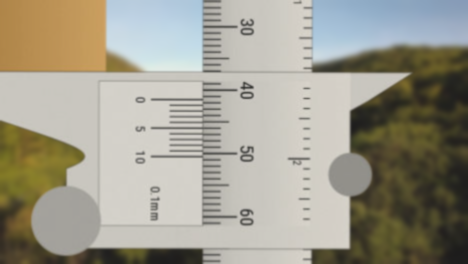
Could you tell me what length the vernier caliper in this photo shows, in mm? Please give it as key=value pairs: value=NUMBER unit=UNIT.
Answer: value=41.5 unit=mm
